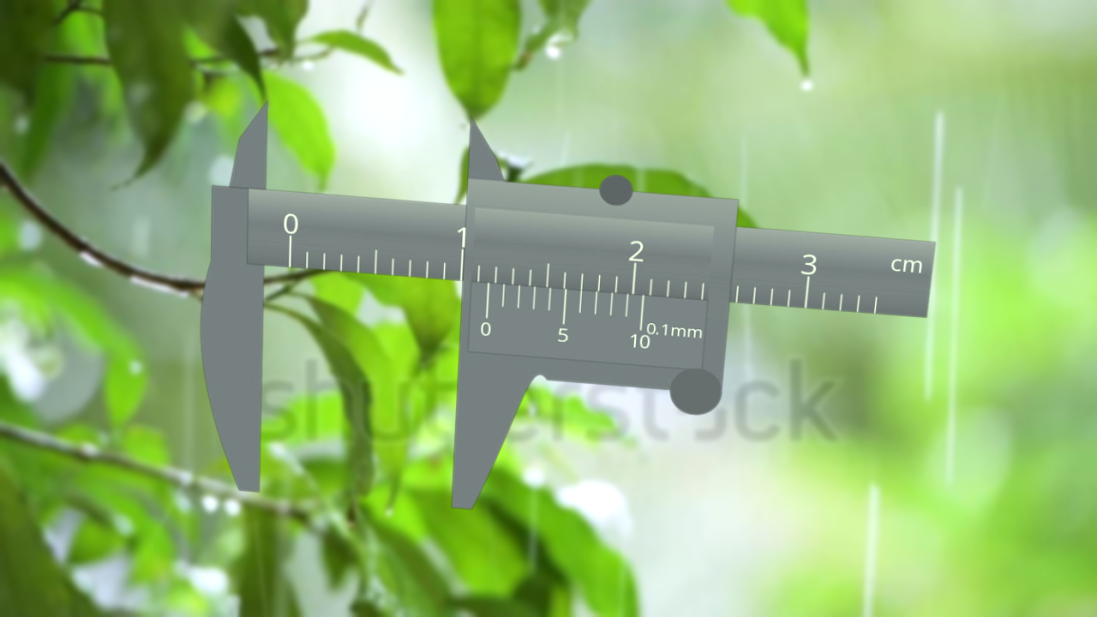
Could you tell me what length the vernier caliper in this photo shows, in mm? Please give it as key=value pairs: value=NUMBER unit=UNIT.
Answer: value=11.6 unit=mm
